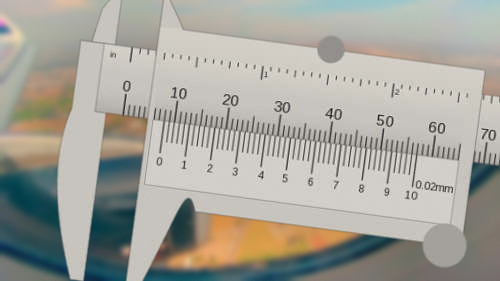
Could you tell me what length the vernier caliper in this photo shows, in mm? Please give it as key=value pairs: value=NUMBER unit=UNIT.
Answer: value=8.0 unit=mm
